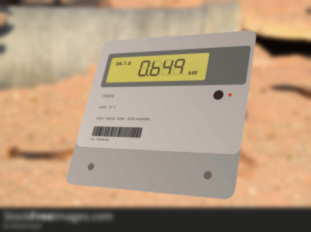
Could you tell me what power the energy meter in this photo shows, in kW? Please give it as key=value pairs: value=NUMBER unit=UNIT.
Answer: value=0.649 unit=kW
